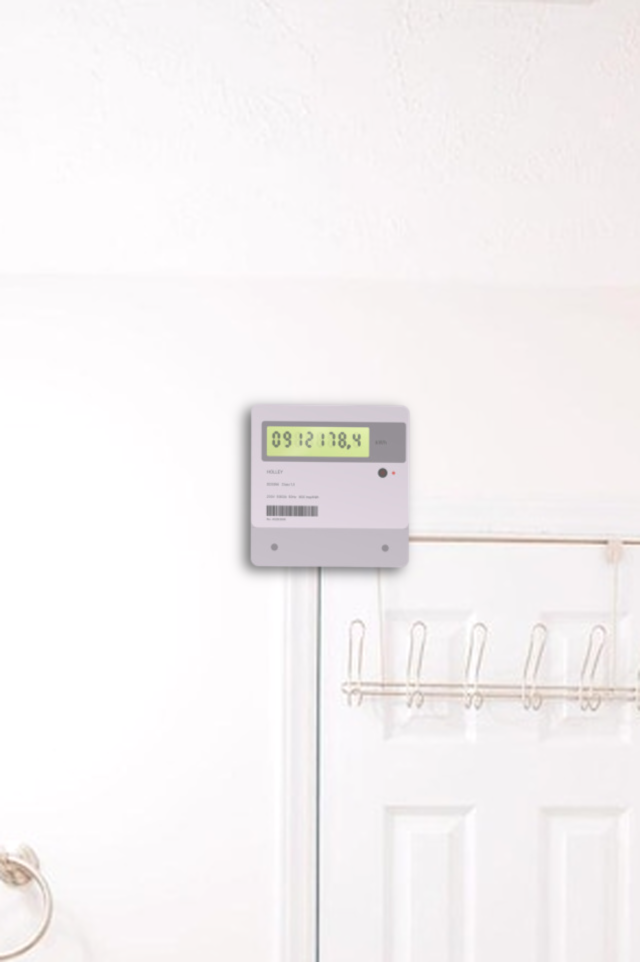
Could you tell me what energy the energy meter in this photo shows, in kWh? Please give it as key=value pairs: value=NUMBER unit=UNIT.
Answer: value=912178.4 unit=kWh
